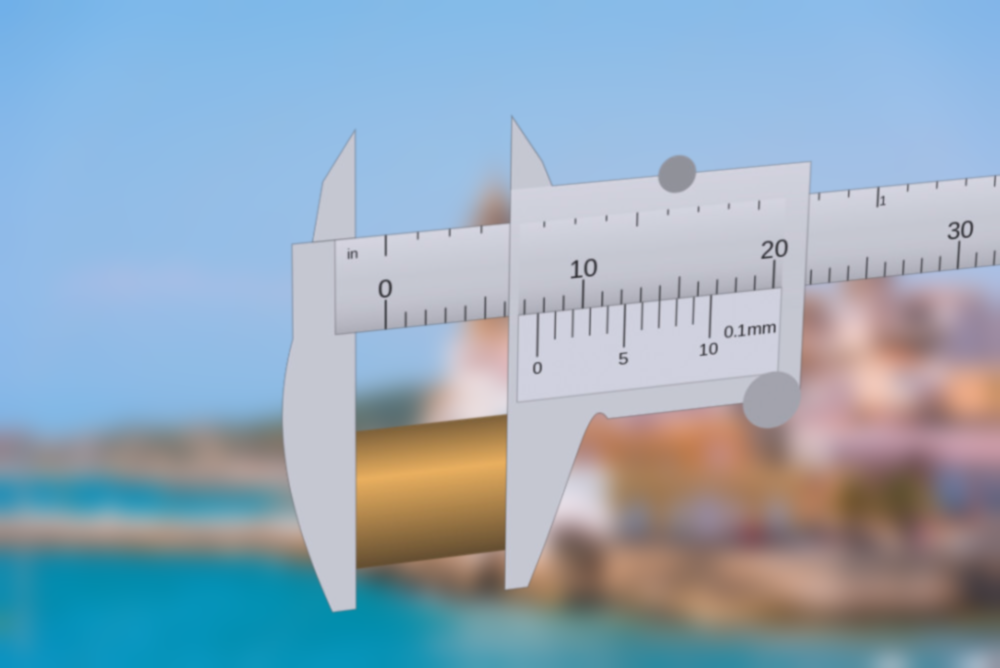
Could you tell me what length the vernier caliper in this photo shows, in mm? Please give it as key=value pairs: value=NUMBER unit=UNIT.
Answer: value=7.7 unit=mm
